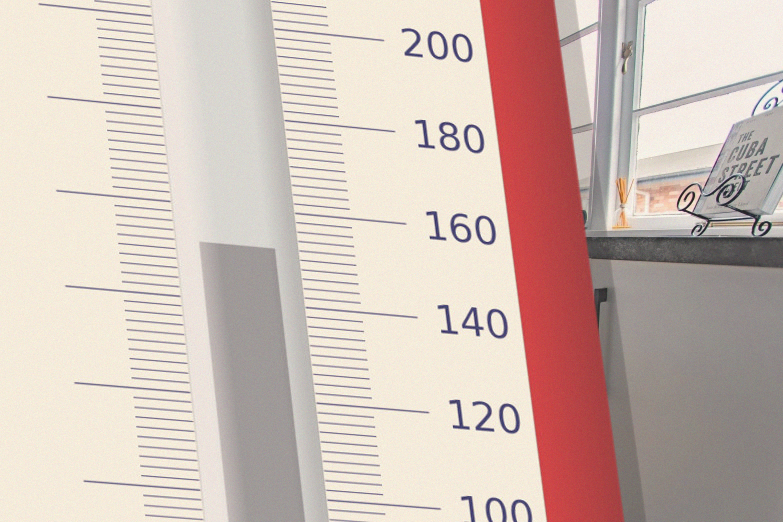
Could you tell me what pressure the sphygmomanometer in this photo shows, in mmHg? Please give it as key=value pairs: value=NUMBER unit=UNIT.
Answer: value=152 unit=mmHg
